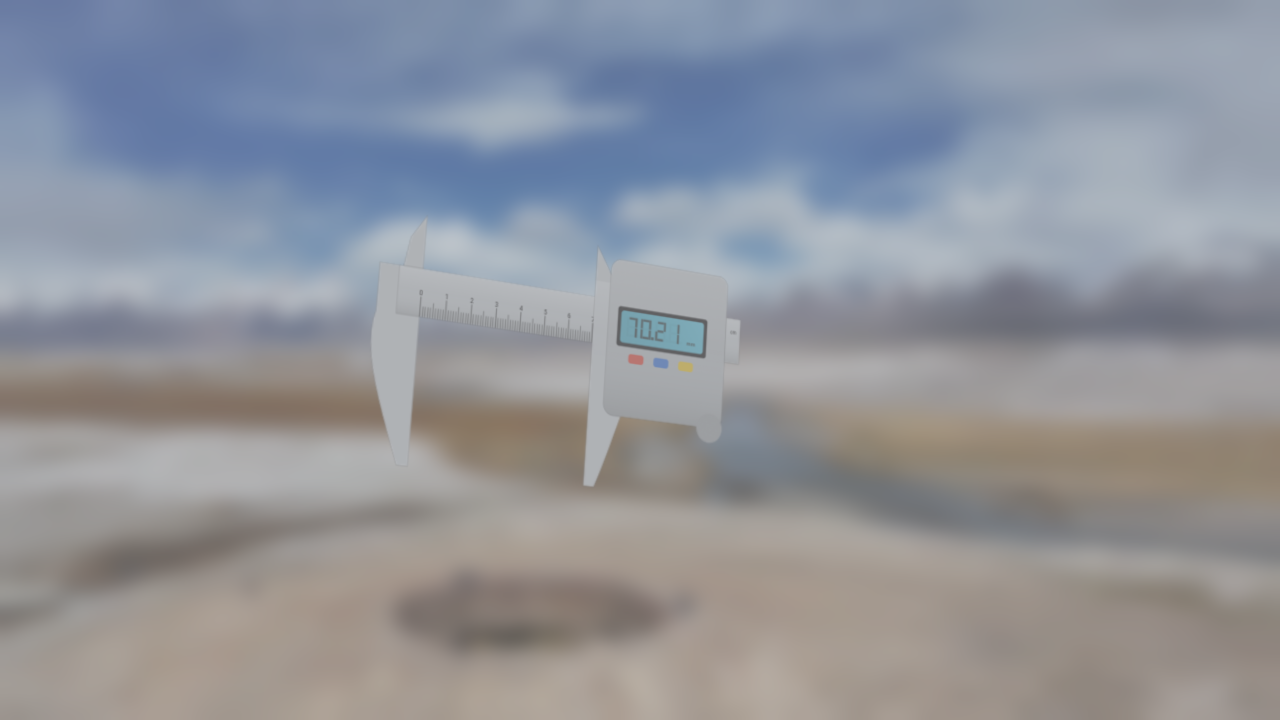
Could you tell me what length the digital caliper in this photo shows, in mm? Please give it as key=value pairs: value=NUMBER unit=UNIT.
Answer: value=70.21 unit=mm
